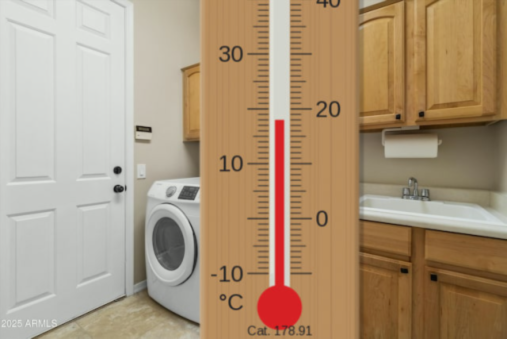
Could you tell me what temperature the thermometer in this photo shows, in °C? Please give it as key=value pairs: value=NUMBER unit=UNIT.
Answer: value=18 unit=°C
